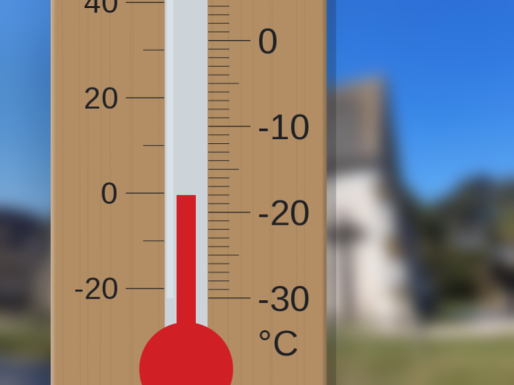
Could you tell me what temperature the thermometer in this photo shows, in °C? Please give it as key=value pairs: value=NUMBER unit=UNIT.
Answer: value=-18 unit=°C
